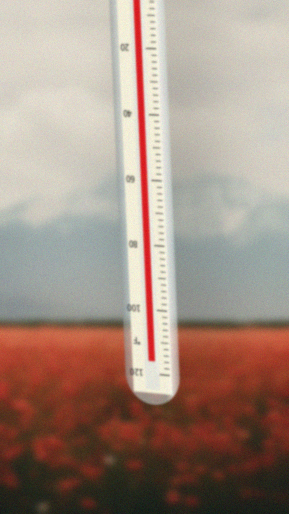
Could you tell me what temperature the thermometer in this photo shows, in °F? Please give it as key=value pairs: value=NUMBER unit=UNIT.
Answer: value=116 unit=°F
